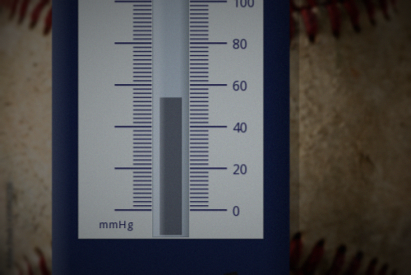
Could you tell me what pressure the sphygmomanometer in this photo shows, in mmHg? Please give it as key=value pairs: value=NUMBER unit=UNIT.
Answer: value=54 unit=mmHg
